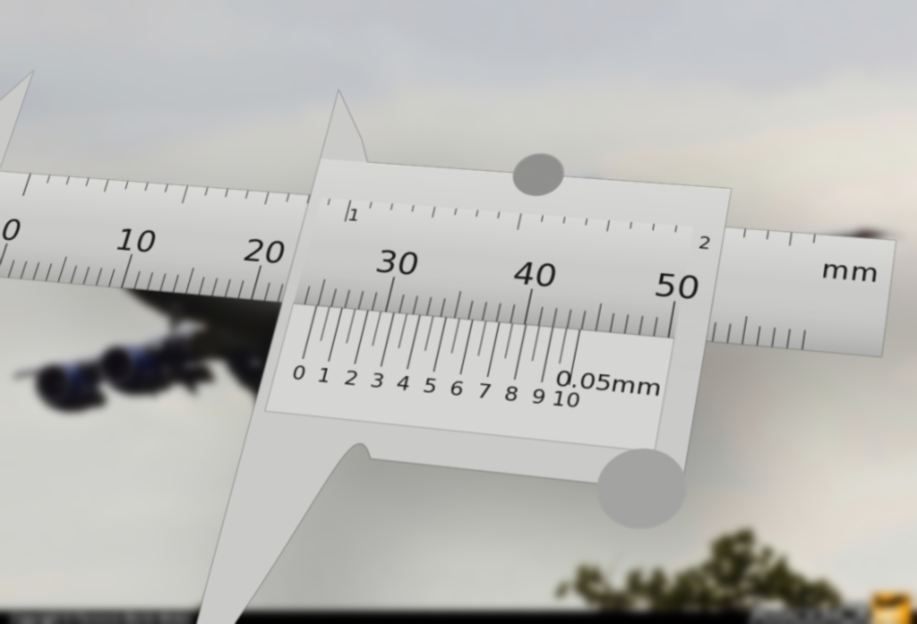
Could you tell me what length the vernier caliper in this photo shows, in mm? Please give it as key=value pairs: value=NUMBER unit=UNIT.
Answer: value=24.9 unit=mm
